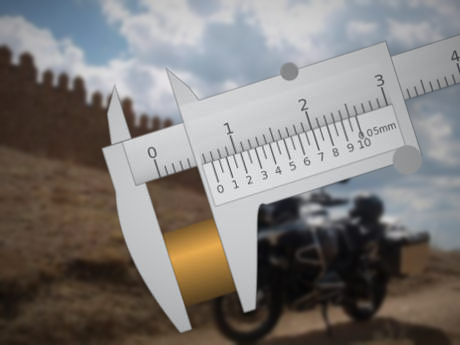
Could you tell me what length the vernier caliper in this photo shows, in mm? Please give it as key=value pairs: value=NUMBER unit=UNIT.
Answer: value=6.8 unit=mm
